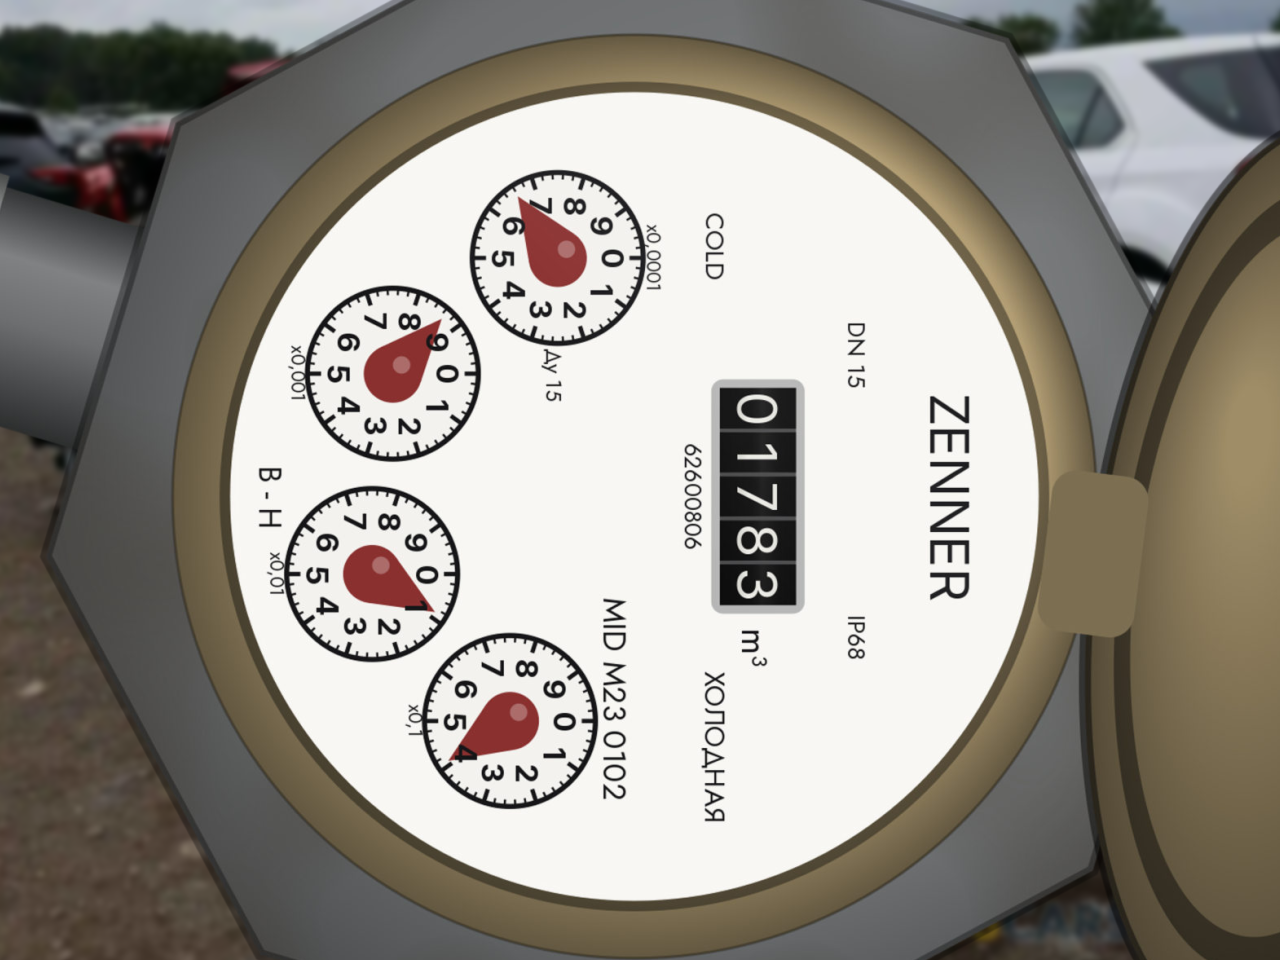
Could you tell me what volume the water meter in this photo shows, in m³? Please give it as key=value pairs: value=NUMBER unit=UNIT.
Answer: value=1783.4086 unit=m³
